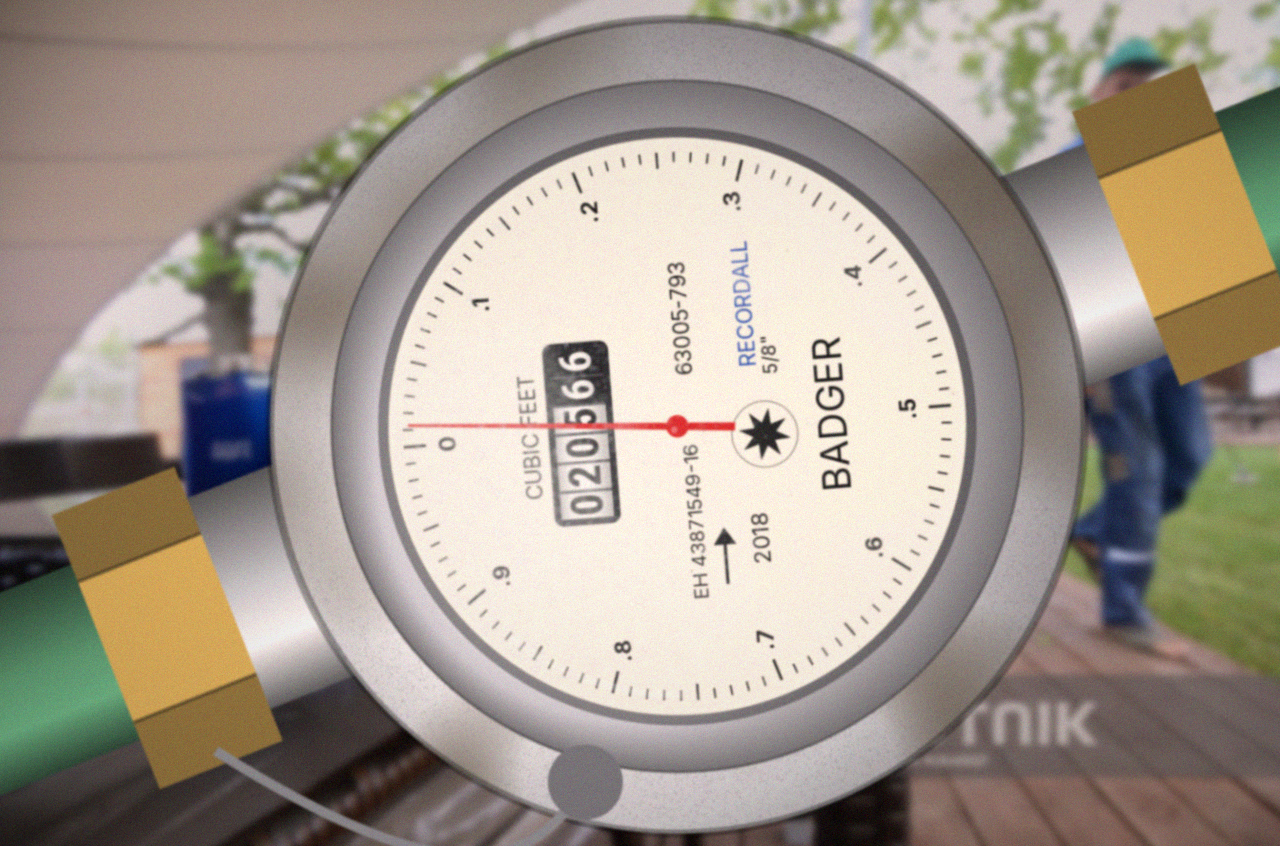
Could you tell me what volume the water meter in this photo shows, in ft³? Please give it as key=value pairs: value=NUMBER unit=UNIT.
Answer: value=20566.01 unit=ft³
